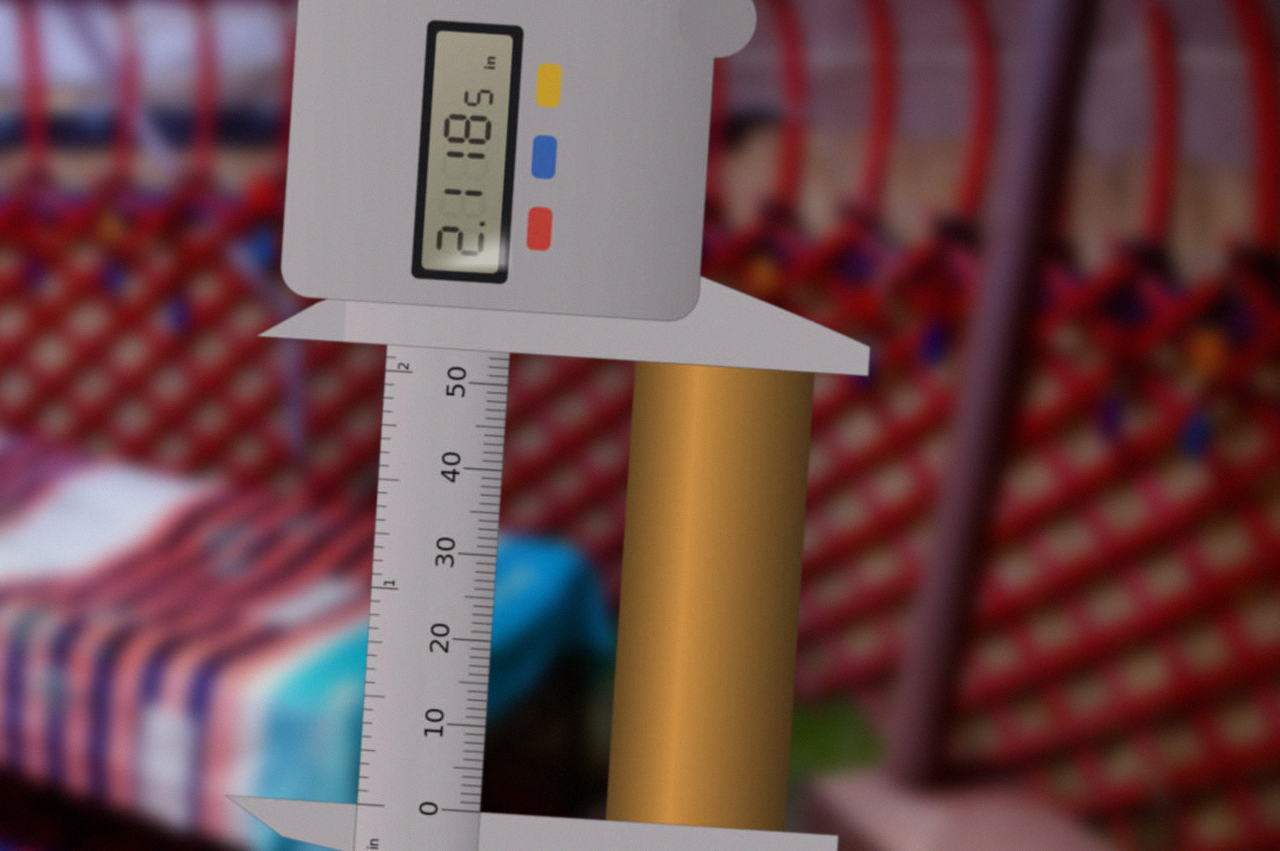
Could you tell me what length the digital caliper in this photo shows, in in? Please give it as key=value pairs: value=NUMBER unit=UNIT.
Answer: value=2.1185 unit=in
